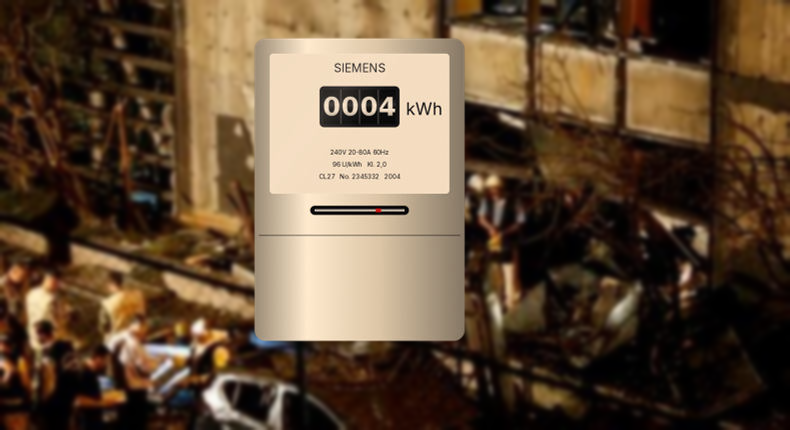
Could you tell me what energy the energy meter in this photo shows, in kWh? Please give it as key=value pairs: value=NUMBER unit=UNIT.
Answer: value=4 unit=kWh
